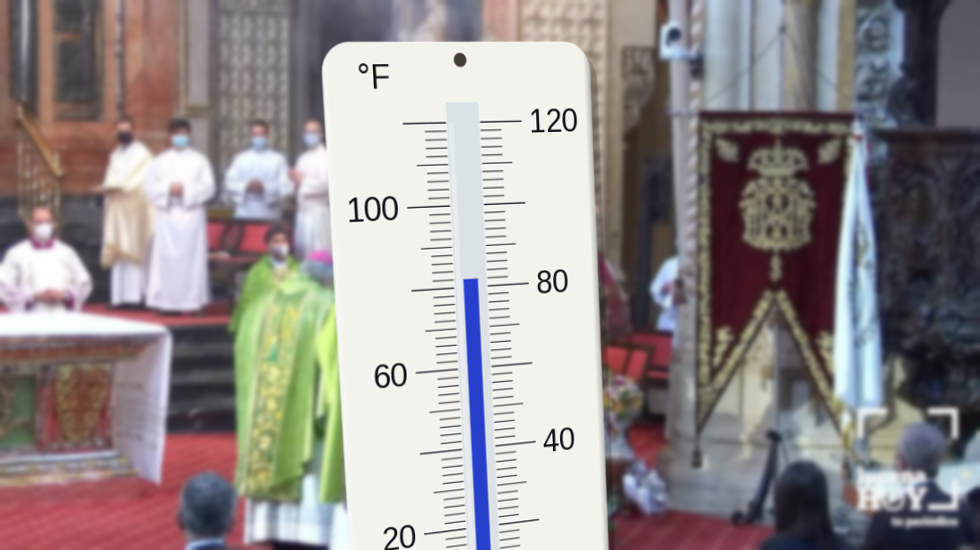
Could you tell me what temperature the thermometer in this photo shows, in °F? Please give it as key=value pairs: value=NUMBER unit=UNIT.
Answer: value=82 unit=°F
